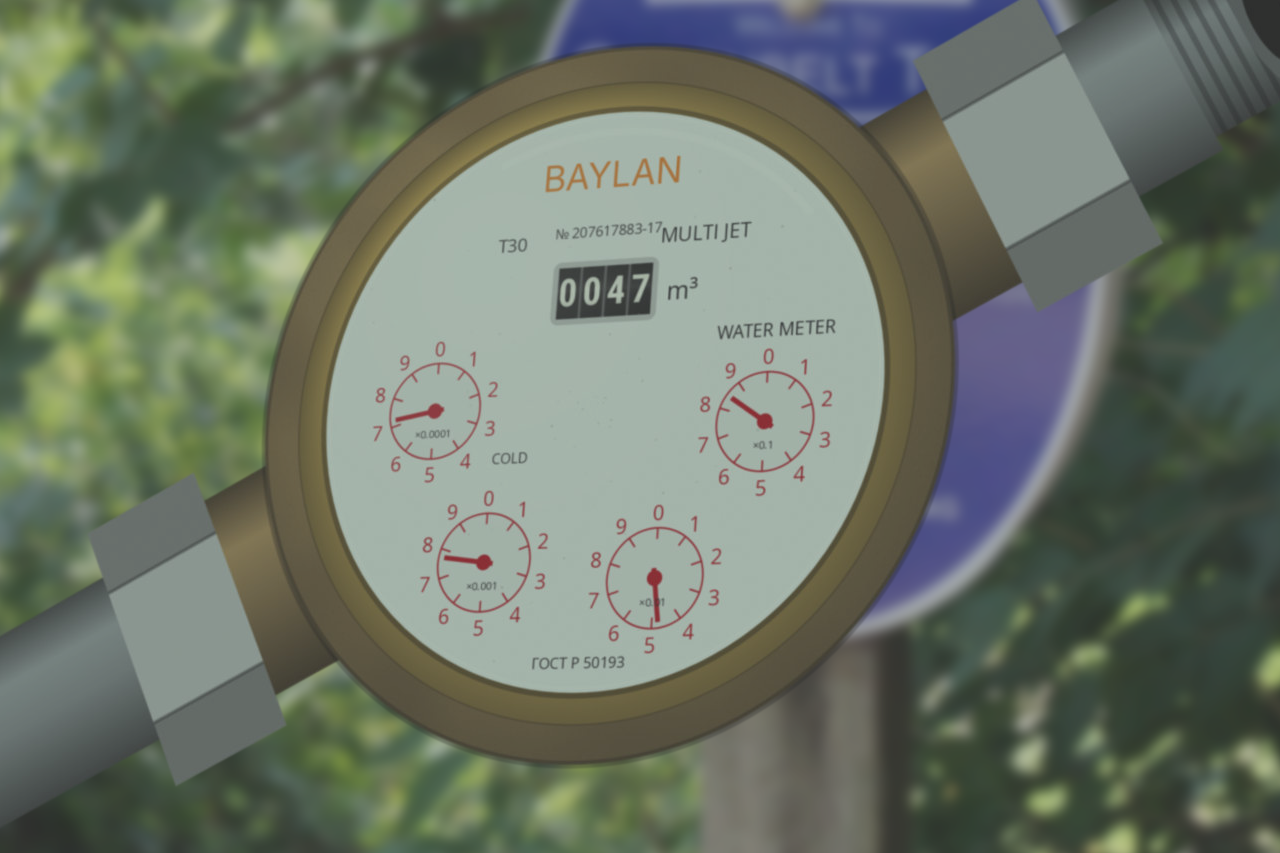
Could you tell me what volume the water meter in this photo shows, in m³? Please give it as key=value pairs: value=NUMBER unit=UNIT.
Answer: value=47.8477 unit=m³
